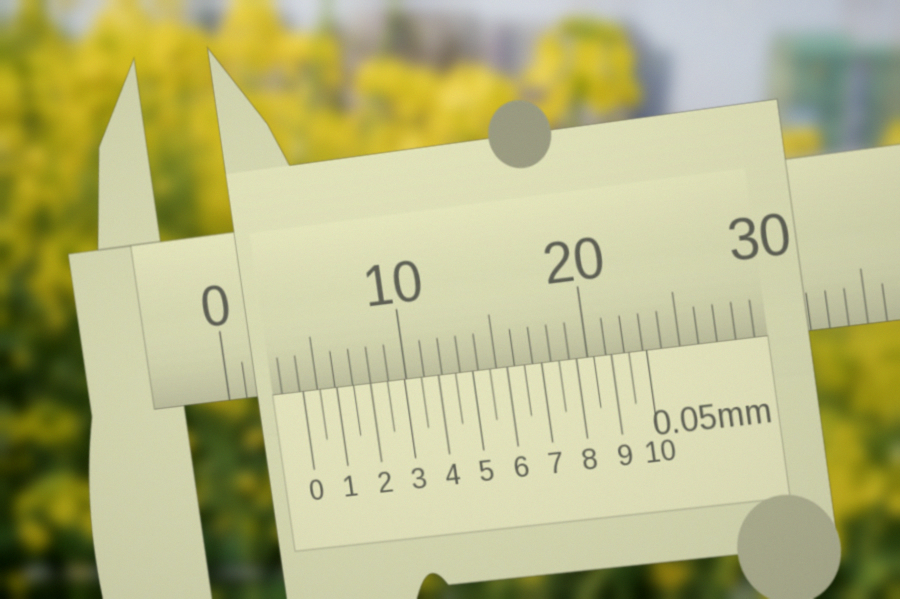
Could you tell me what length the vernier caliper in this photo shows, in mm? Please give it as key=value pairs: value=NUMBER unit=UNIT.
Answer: value=4.2 unit=mm
